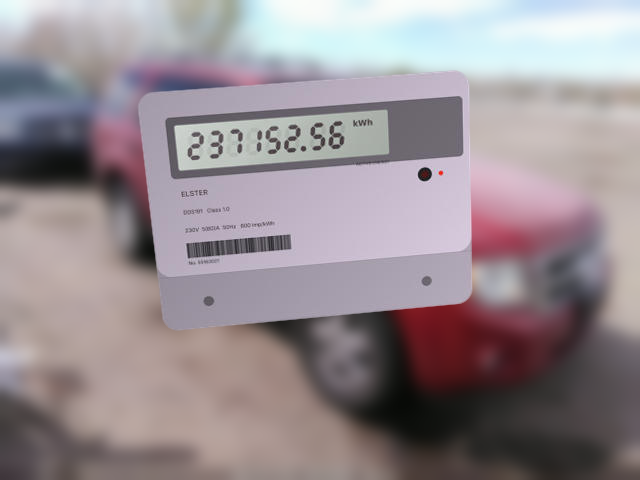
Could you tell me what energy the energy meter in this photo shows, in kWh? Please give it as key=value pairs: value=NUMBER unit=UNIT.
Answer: value=237152.56 unit=kWh
